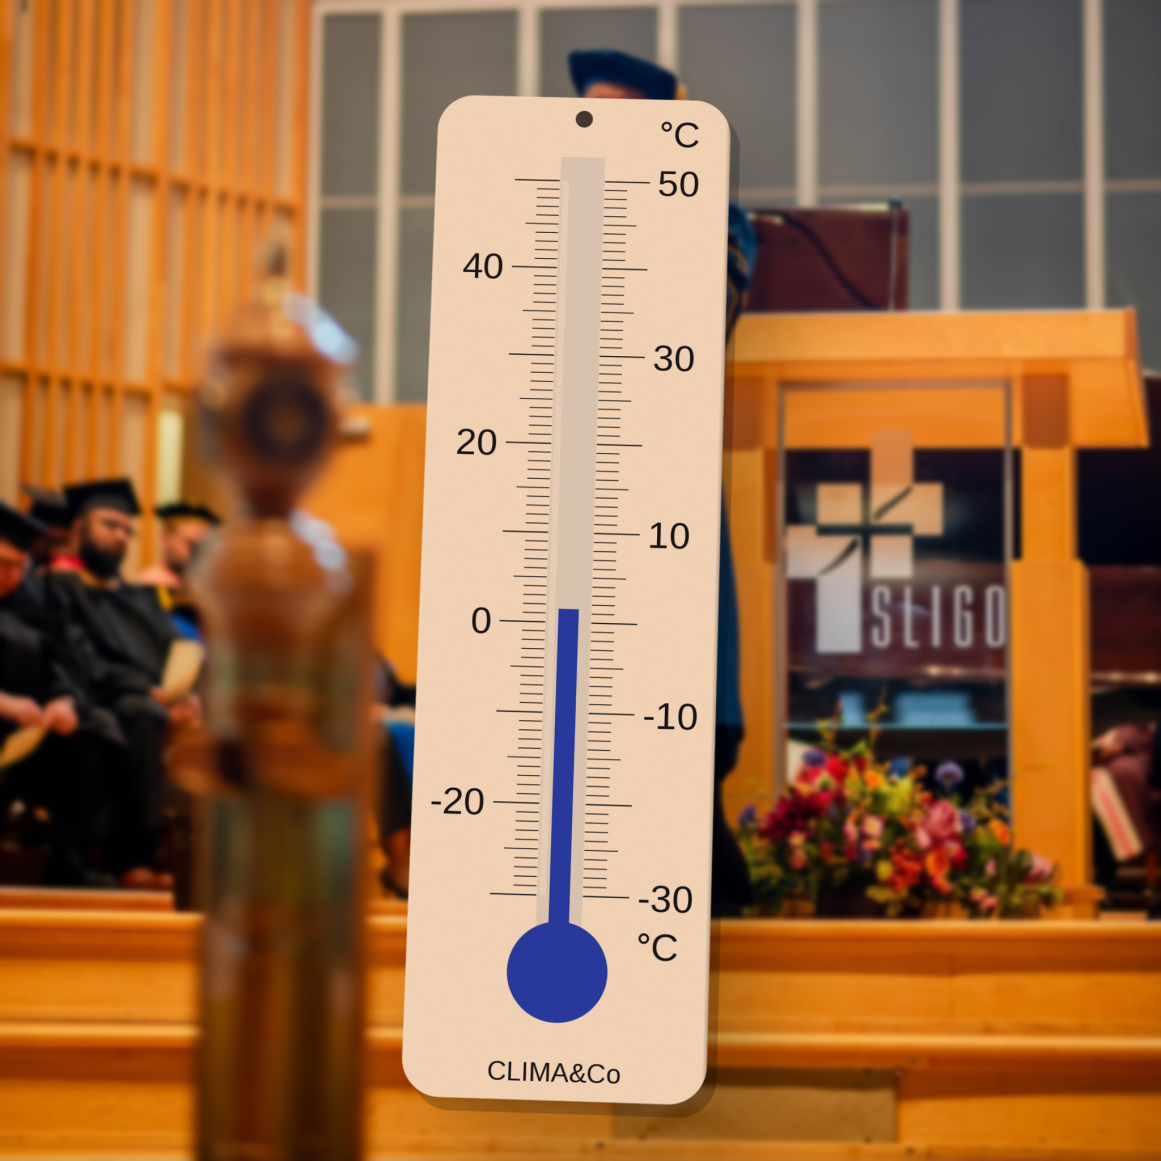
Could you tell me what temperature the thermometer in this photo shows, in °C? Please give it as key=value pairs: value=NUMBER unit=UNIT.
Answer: value=1.5 unit=°C
